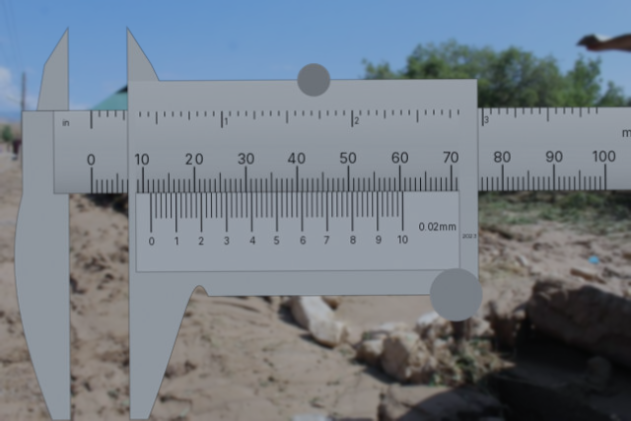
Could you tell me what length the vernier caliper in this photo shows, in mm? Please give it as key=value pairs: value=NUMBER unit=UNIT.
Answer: value=11.5 unit=mm
